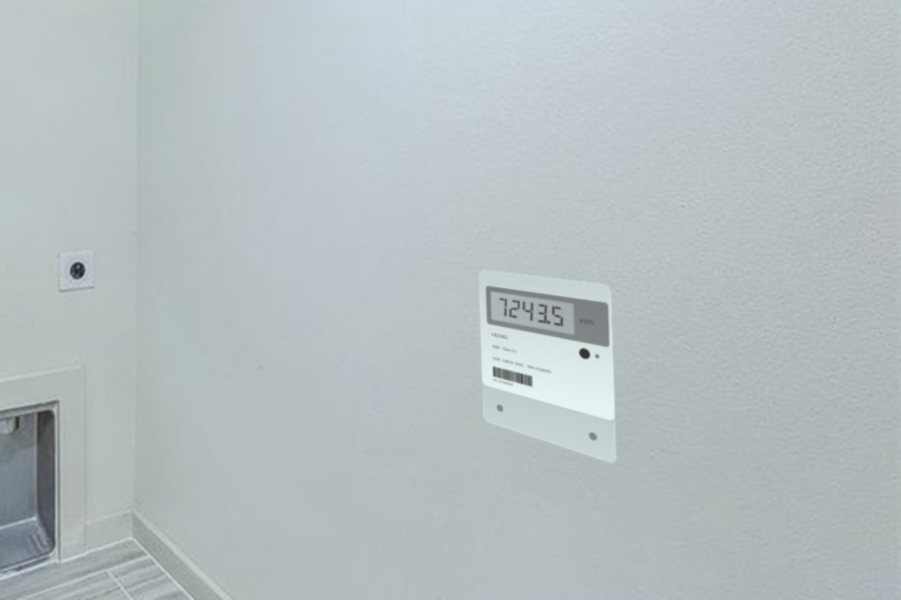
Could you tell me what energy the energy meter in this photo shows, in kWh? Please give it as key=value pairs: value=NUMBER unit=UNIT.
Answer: value=7243.5 unit=kWh
